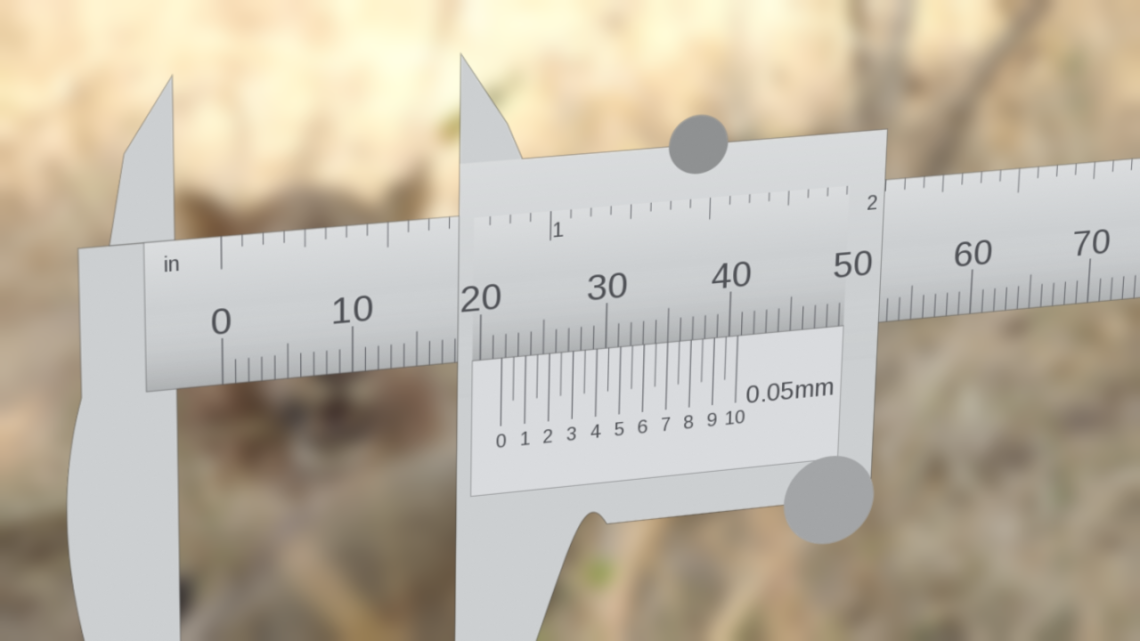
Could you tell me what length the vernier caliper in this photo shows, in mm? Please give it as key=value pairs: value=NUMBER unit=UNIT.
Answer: value=21.7 unit=mm
